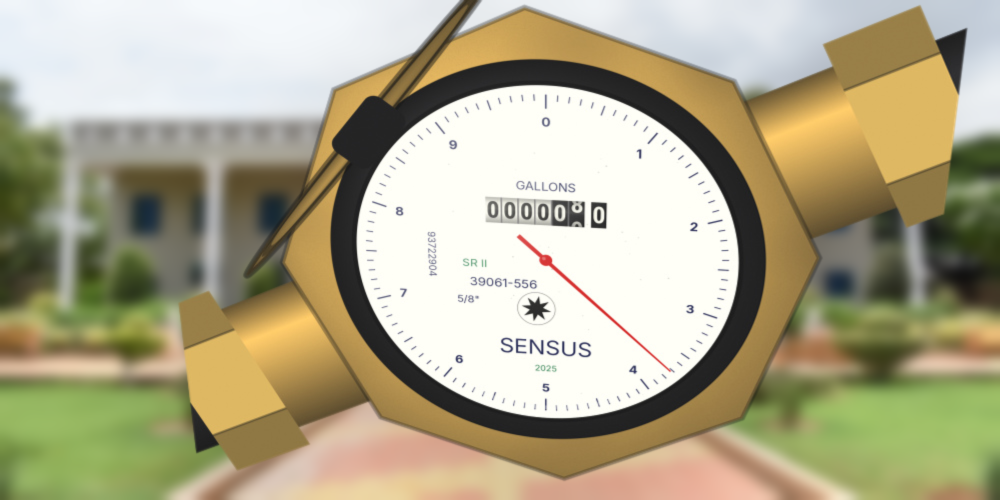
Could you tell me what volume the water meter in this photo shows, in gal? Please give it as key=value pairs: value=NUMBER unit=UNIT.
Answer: value=83.7 unit=gal
